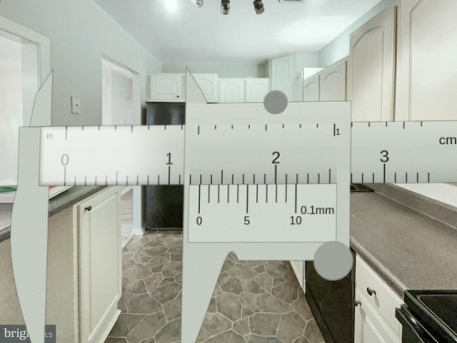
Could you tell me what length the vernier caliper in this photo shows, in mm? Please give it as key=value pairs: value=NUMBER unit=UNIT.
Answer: value=12.9 unit=mm
